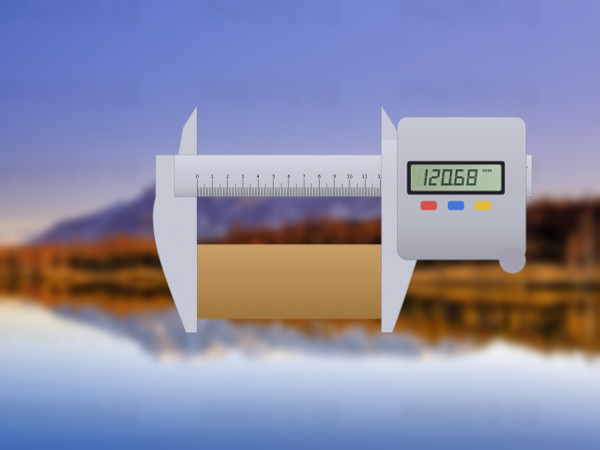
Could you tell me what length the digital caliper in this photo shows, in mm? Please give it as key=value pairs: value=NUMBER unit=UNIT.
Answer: value=120.68 unit=mm
